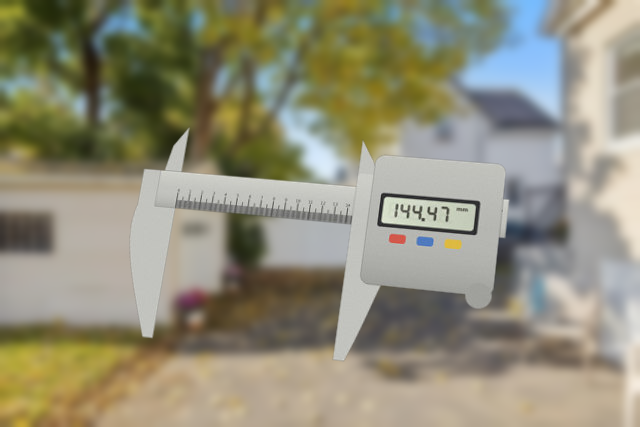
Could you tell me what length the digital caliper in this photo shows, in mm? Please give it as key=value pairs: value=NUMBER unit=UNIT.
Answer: value=144.47 unit=mm
